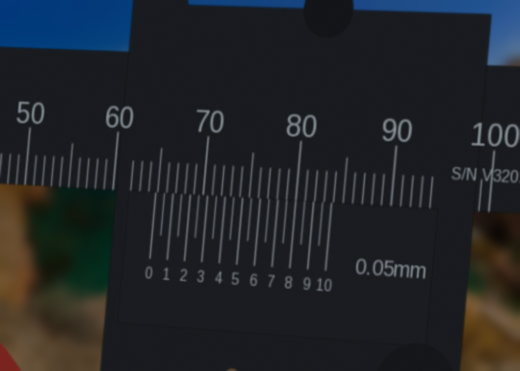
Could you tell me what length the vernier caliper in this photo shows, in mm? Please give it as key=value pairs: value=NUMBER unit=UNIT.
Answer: value=64.8 unit=mm
